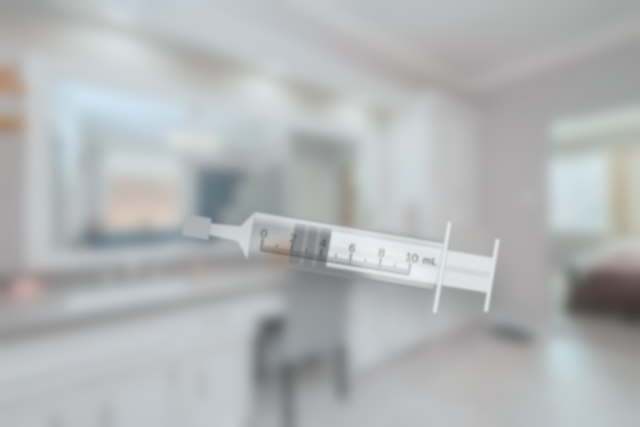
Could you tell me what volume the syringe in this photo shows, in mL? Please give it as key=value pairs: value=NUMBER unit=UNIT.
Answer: value=2 unit=mL
